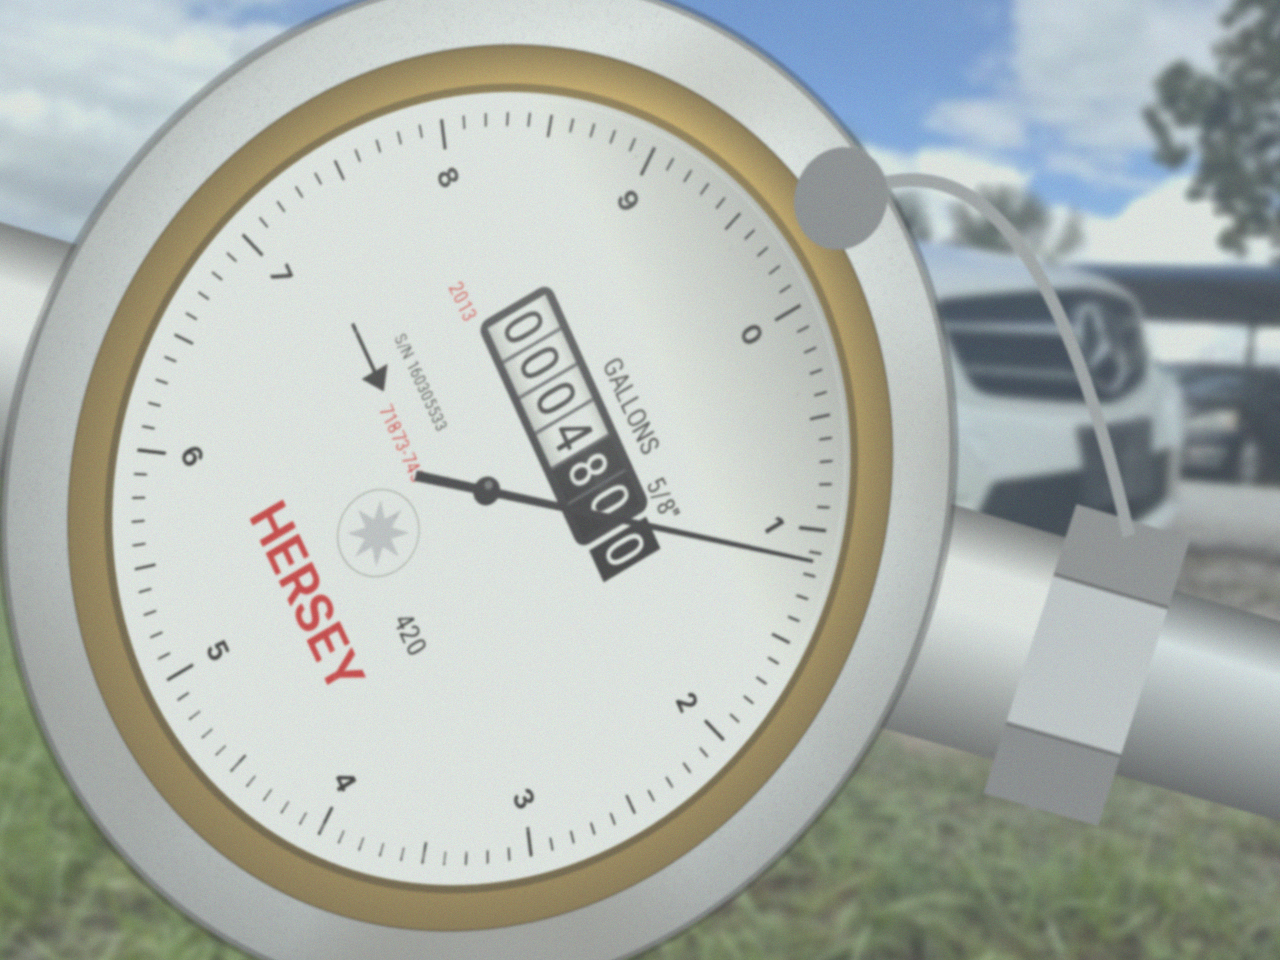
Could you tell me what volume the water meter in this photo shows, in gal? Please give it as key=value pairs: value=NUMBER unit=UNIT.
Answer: value=4801.1 unit=gal
